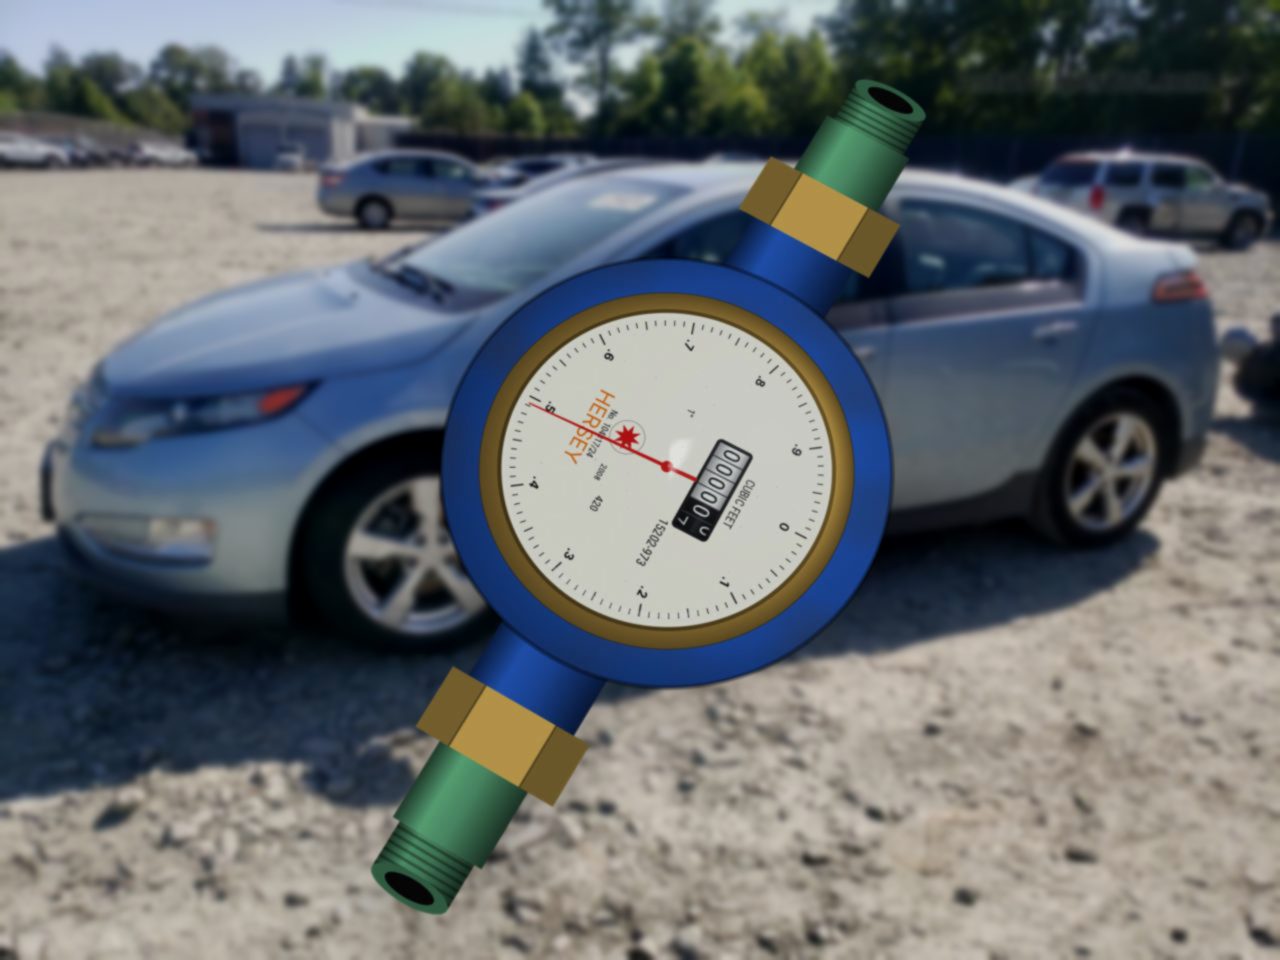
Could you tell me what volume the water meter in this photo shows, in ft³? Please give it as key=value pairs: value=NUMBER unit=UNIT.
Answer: value=6.49 unit=ft³
